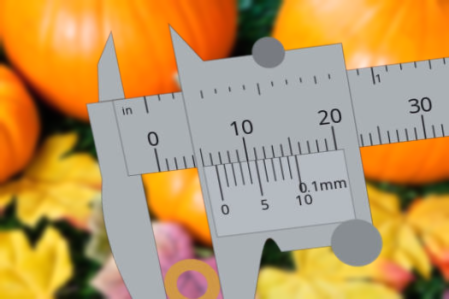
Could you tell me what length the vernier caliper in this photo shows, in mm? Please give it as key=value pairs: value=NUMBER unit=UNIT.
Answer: value=6.4 unit=mm
